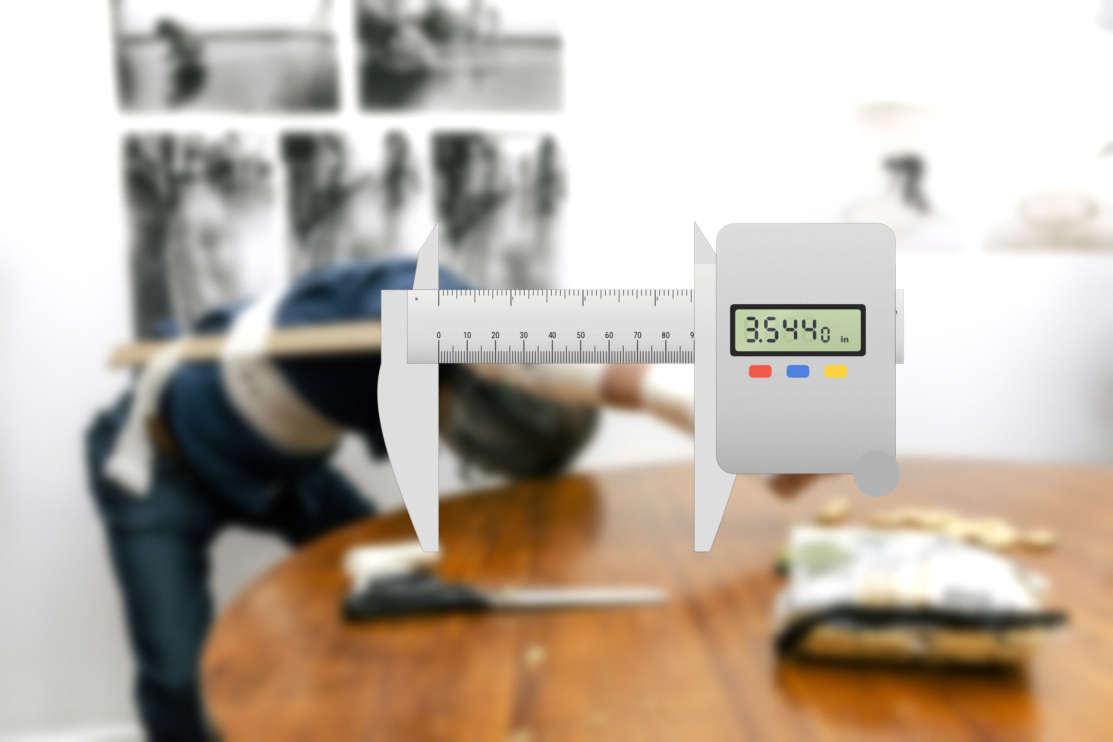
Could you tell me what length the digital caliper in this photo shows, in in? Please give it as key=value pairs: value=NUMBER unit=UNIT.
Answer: value=3.5440 unit=in
